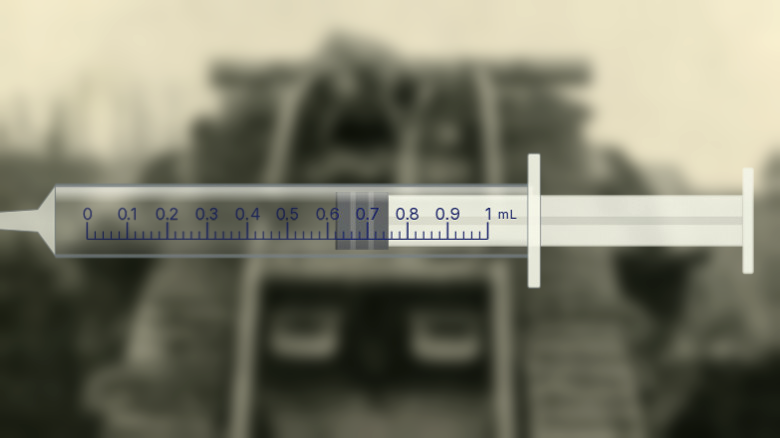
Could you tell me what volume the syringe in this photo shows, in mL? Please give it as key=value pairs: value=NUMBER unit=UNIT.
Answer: value=0.62 unit=mL
